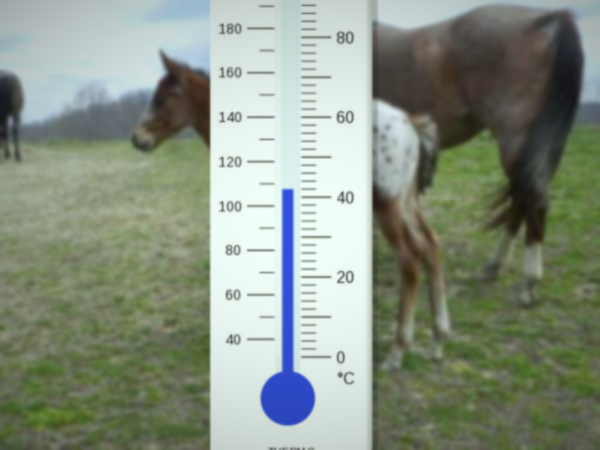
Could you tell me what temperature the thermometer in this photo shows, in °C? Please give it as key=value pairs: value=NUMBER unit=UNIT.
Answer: value=42 unit=°C
